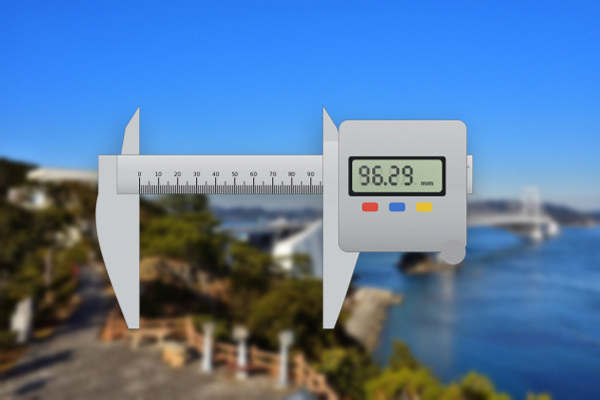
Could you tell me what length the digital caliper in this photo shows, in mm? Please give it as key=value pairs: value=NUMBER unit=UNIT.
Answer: value=96.29 unit=mm
